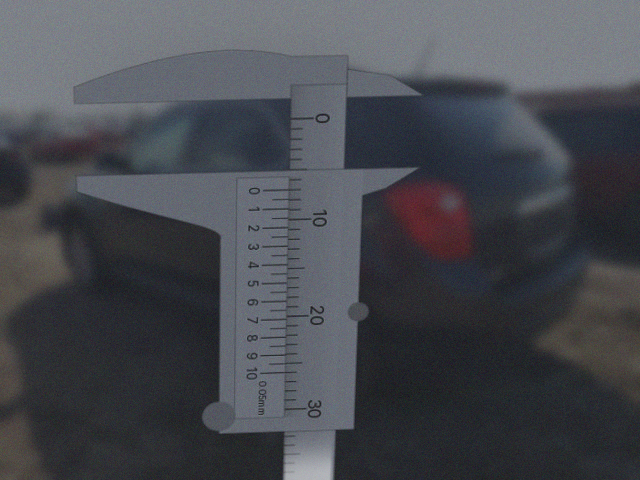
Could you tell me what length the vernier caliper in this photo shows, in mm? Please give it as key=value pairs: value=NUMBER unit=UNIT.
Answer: value=7.0 unit=mm
